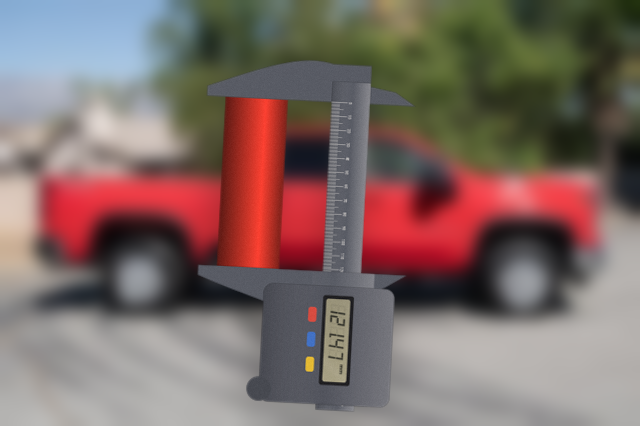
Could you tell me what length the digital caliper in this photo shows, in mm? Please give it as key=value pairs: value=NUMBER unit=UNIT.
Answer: value=121.47 unit=mm
